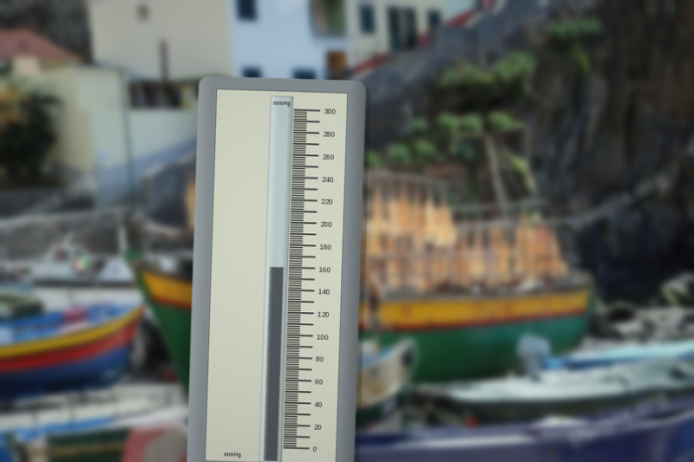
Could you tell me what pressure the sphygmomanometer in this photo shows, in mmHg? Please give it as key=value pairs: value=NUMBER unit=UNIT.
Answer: value=160 unit=mmHg
